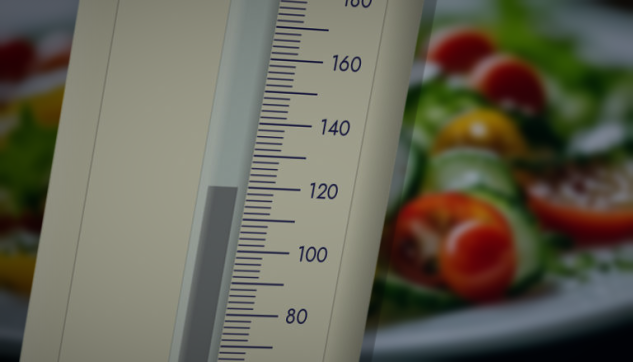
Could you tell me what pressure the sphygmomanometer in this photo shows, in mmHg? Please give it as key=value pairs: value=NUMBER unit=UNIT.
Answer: value=120 unit=mmHg
